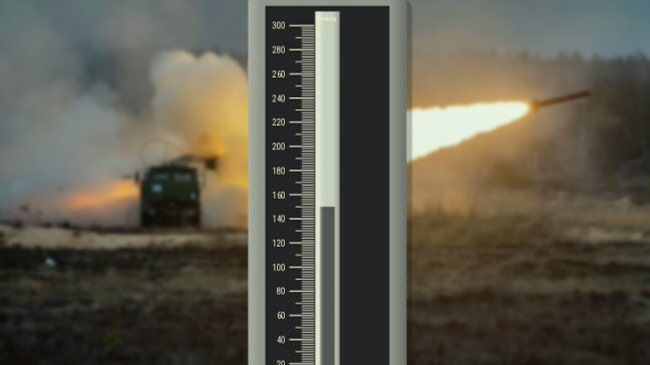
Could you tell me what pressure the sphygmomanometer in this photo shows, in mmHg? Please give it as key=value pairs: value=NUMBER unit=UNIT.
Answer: value=150 unit=mmHg
